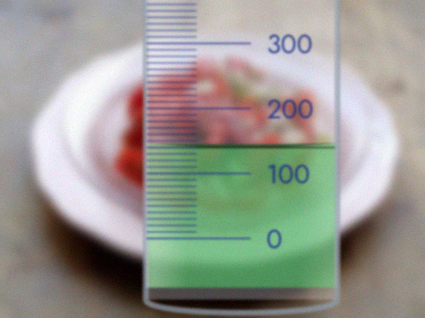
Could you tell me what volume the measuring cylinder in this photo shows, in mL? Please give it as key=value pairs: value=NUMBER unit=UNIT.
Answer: value=140 unit=mL
